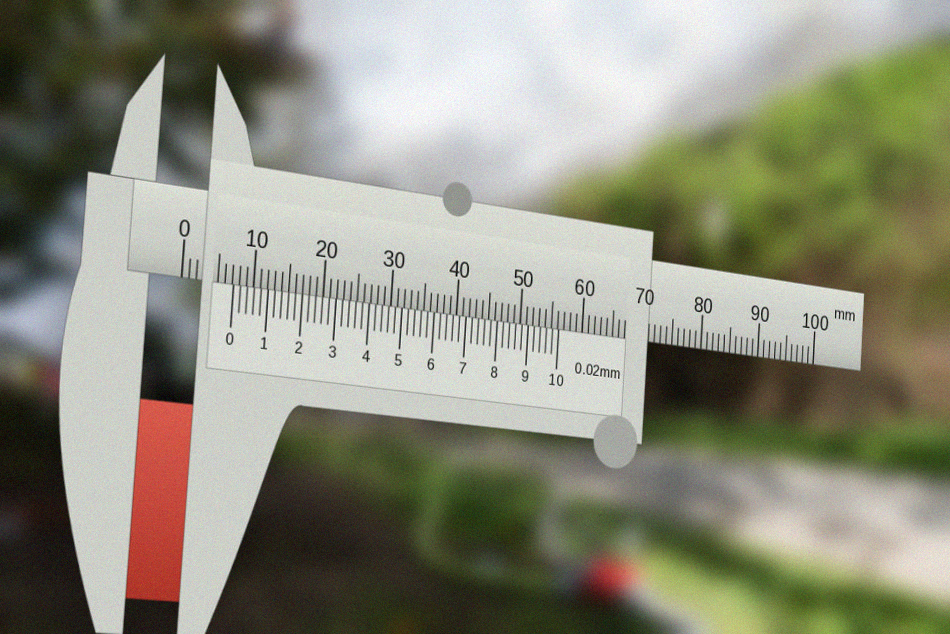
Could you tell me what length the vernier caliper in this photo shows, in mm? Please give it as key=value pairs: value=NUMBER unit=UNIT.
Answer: value=7.2 unit=mm
